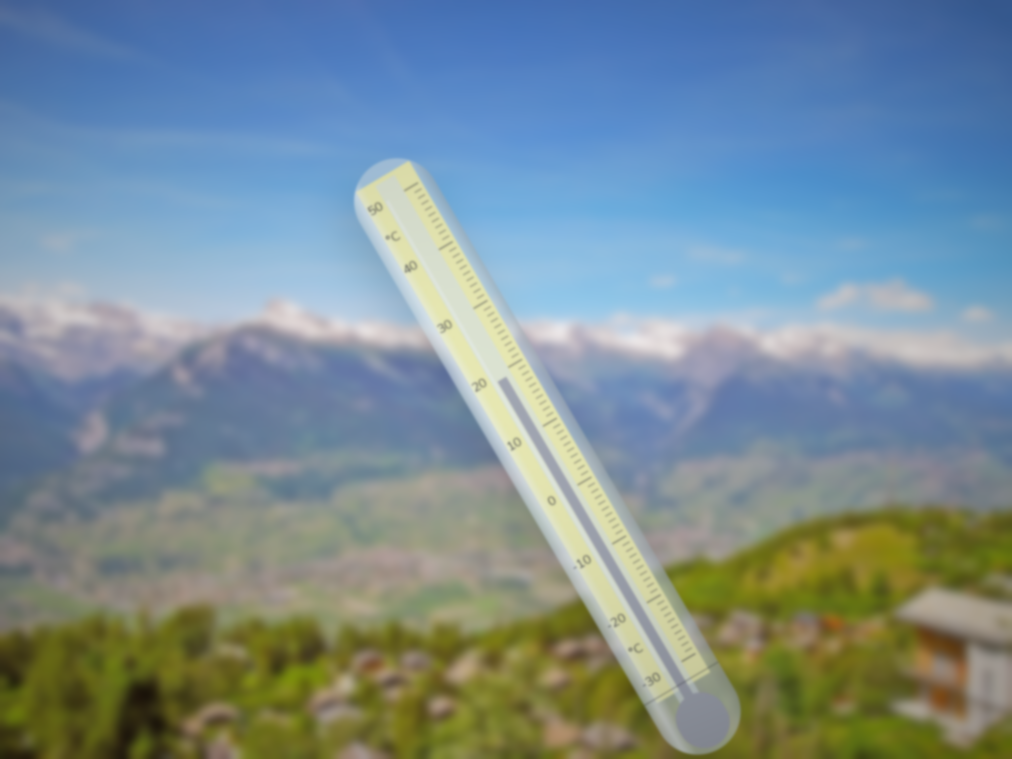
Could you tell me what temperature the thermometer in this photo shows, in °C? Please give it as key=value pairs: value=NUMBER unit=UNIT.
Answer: value=19 unit=°C
